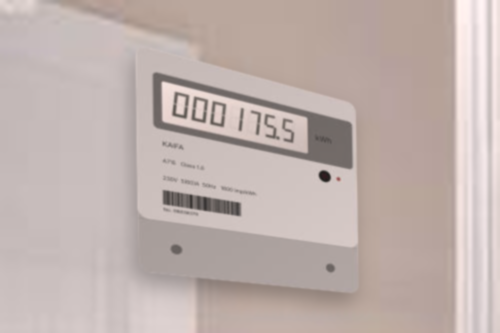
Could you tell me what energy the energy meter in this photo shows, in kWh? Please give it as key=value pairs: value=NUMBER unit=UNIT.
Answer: value=175.5 unit=kWh
